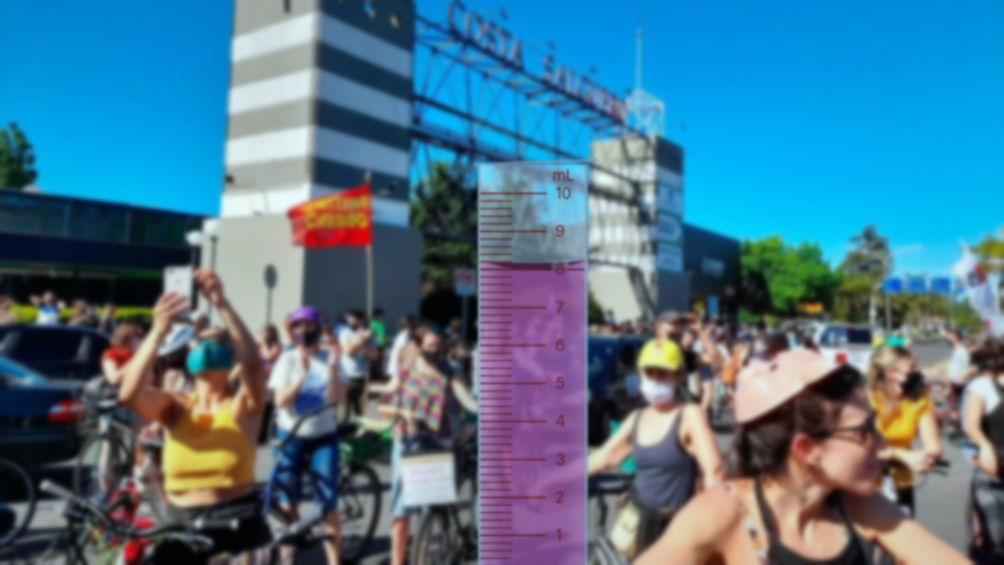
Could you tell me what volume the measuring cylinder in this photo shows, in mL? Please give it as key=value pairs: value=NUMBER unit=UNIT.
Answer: value=8 unit=mL
